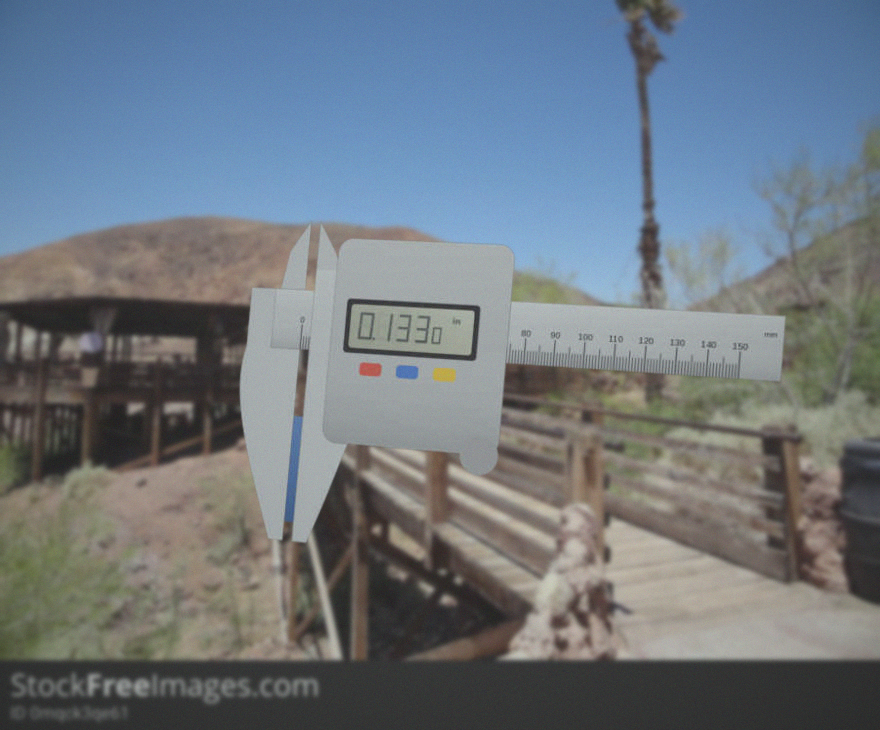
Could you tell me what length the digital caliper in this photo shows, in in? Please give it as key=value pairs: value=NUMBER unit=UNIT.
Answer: value=0.1330 unit=in
